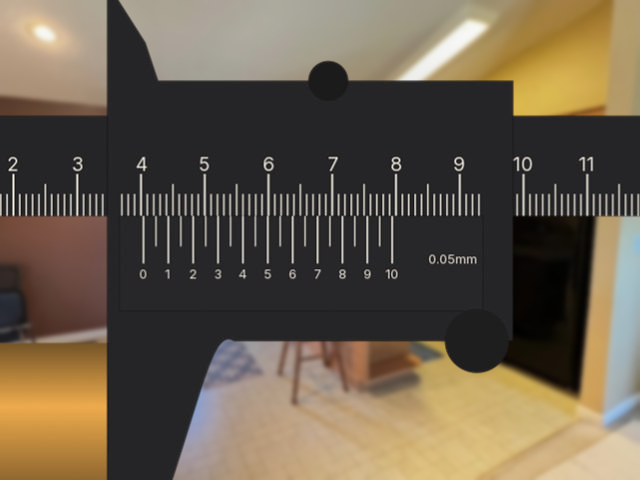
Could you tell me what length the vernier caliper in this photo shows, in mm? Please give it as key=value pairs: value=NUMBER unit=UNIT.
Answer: value=40.4 unit=mm
